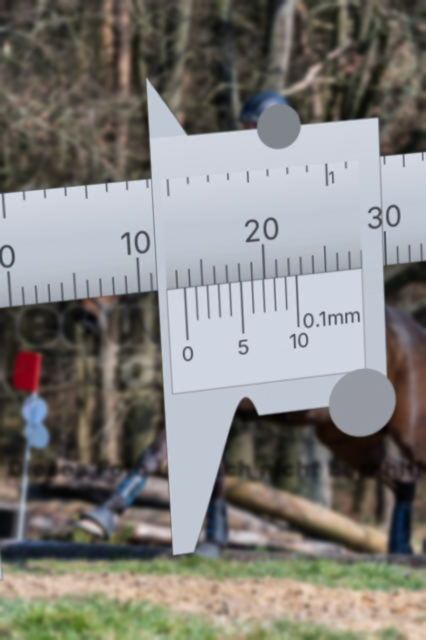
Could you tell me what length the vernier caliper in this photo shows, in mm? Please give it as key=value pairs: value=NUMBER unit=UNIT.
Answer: value=13.6 unit=mm
